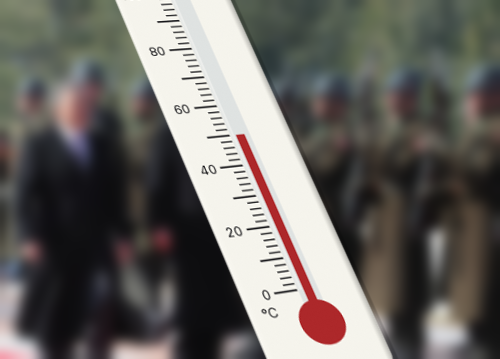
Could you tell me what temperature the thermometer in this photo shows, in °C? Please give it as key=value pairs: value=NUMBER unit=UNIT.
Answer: value=50 unit=°C
